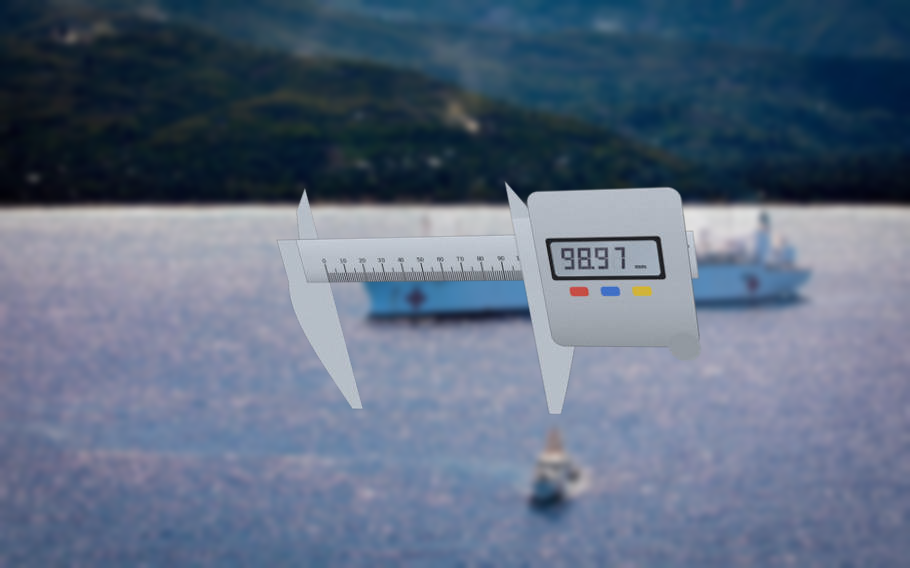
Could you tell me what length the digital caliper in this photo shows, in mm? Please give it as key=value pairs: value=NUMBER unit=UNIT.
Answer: value=98.97 unit=mm
